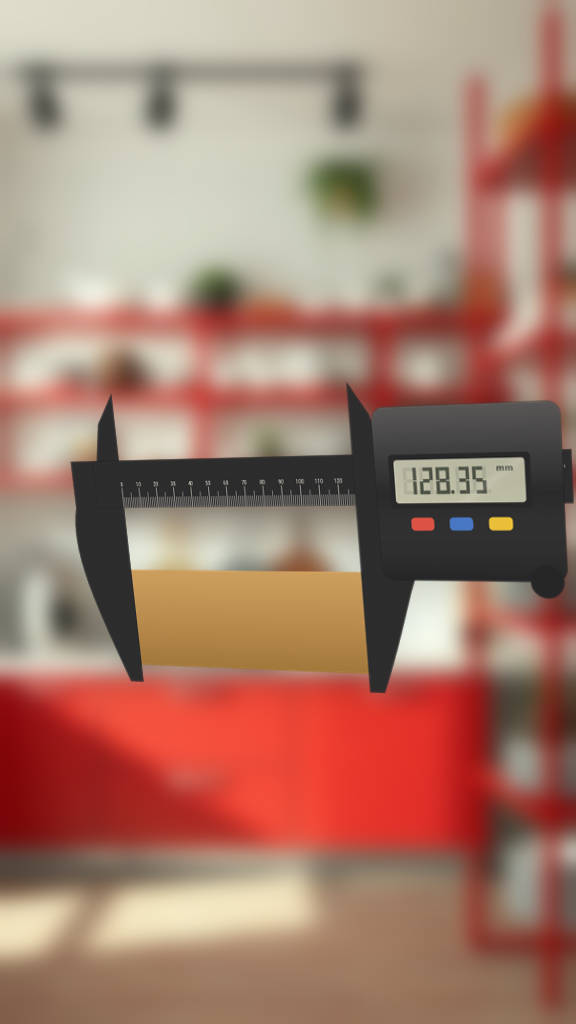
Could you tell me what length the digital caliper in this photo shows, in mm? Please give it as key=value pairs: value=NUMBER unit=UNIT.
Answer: value=128.35 unit=mm
